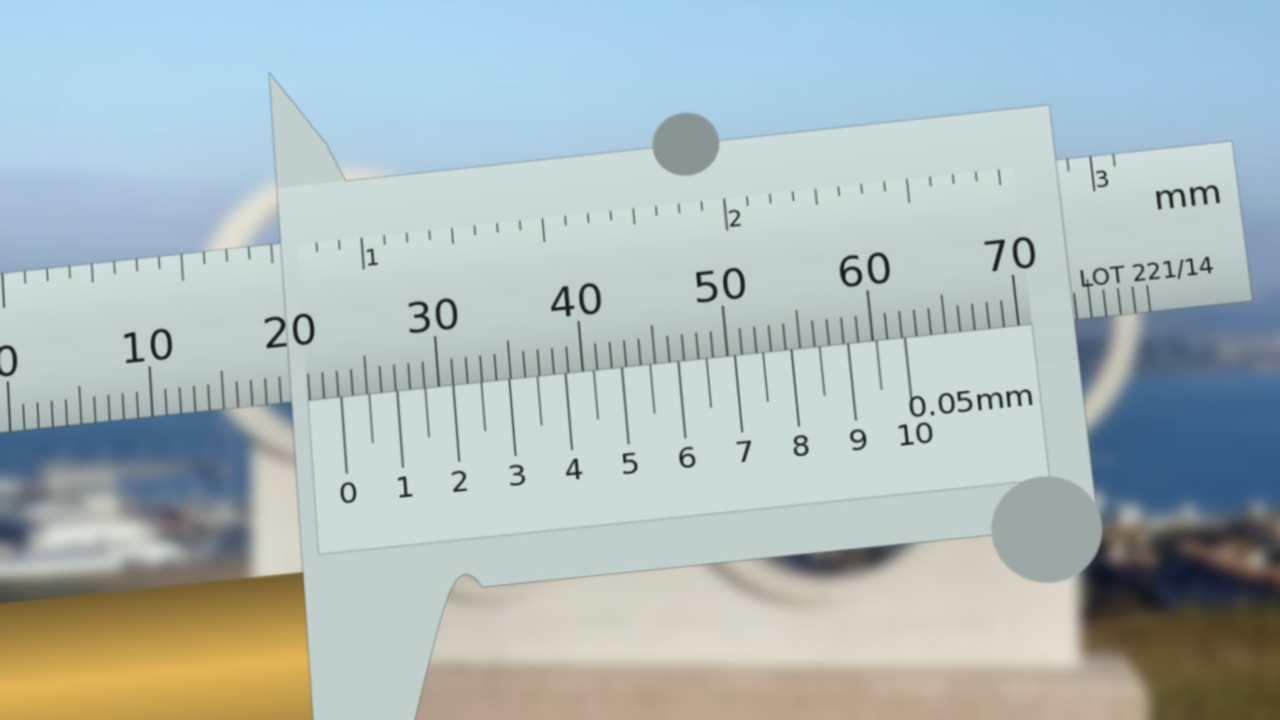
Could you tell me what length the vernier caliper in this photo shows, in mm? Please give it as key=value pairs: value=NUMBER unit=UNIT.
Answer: value=23.2 unit=mm
